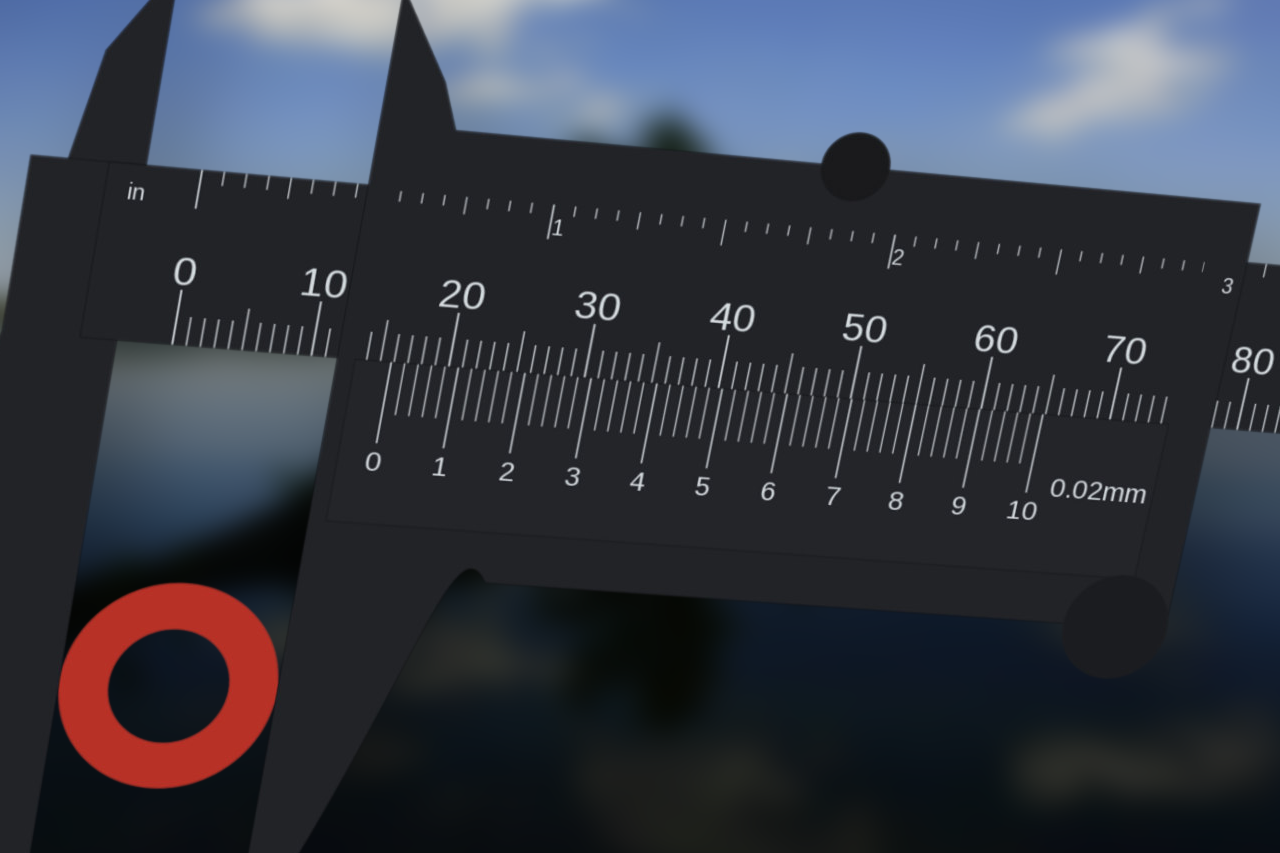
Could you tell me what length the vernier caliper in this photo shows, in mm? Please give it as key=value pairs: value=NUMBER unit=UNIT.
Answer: value=15.8 unit=mm
